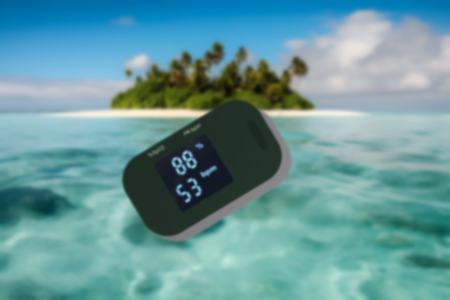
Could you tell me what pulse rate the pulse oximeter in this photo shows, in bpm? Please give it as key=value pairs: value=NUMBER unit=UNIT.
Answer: value=53 unit=bpm
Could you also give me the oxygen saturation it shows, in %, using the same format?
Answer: value=88 unit=%
